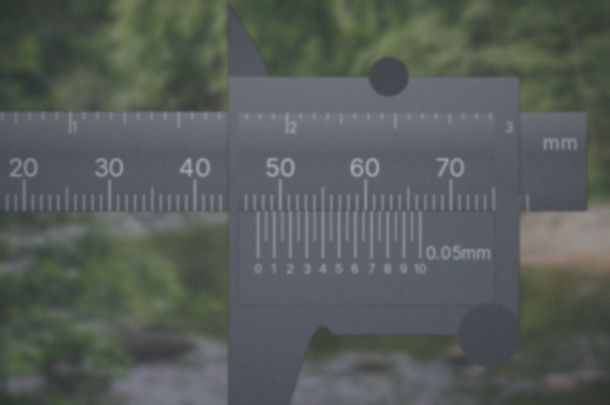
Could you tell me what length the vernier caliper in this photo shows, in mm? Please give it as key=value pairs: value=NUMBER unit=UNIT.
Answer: value=47.4 unit=mm
